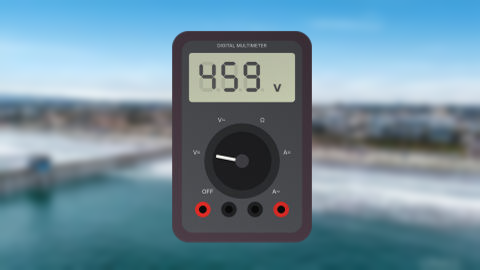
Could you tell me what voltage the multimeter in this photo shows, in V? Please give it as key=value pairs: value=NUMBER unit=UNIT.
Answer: value=459 unit=V
